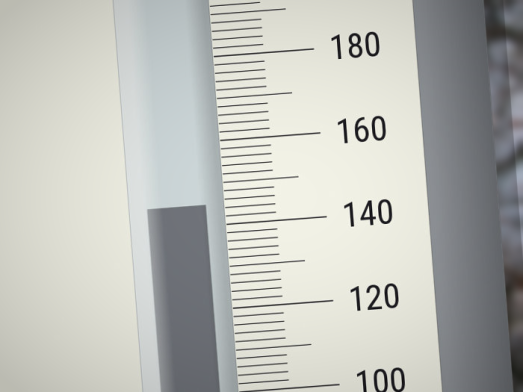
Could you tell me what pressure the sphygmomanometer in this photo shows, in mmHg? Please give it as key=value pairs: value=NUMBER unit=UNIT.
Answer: value=145 unit=mmHg
